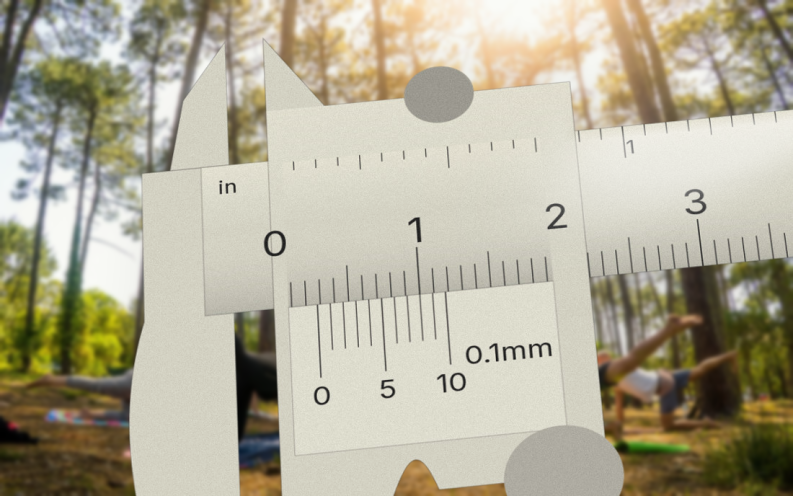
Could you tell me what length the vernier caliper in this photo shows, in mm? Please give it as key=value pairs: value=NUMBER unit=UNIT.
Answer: value=2.8 unit=mm
